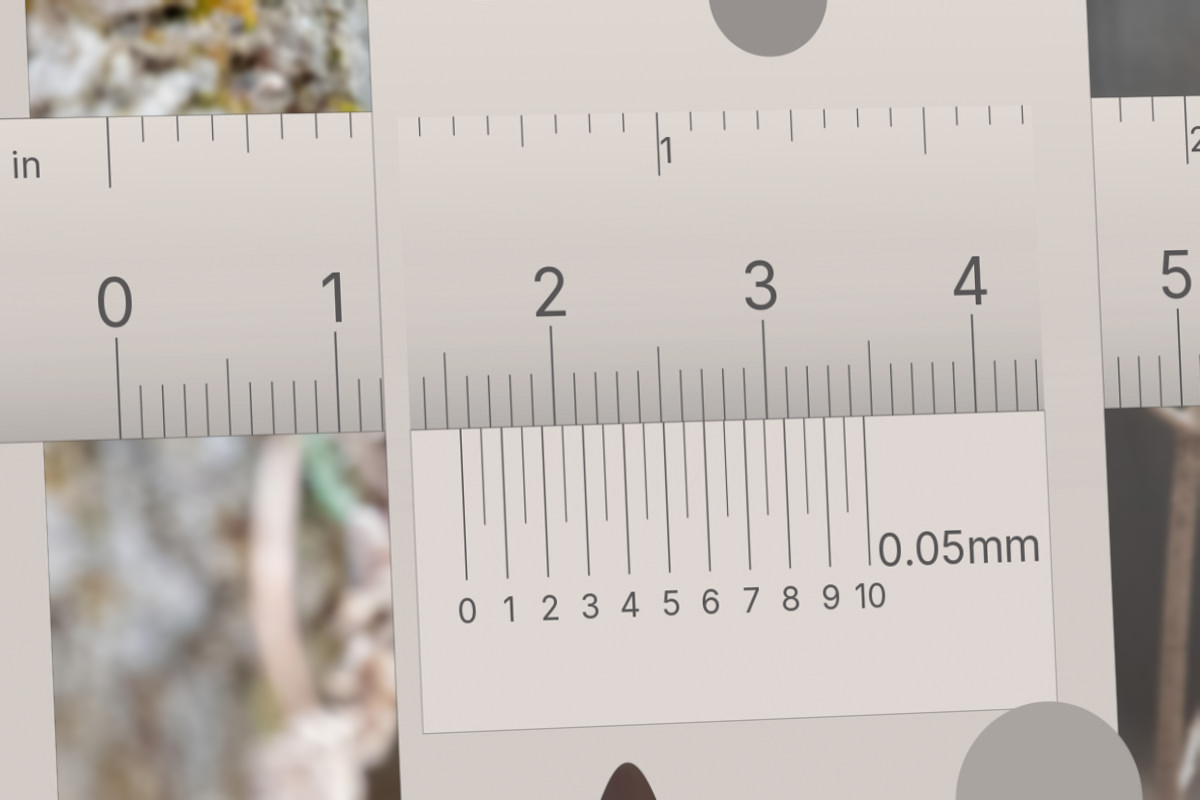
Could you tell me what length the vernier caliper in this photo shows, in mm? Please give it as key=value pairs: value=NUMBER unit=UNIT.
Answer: value=15.6 unit=mm
